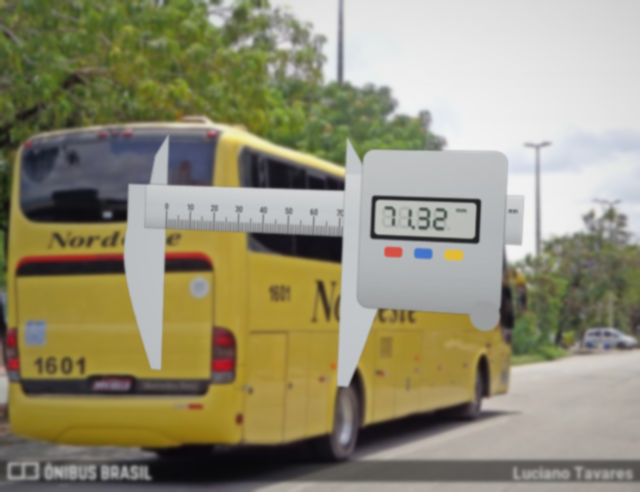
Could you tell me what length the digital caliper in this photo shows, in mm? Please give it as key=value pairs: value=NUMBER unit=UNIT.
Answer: value=71.32 unit=mm
